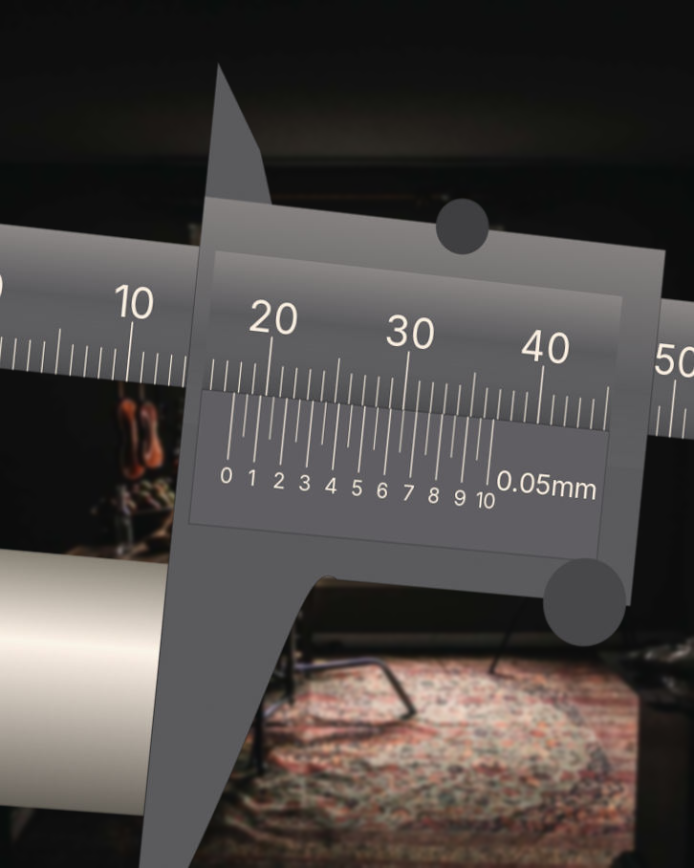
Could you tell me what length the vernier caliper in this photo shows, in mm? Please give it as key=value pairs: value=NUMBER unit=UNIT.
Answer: value=17.7 unit=mm
